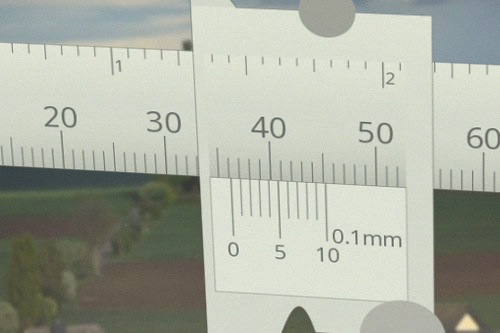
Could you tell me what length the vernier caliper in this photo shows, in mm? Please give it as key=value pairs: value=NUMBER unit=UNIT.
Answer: value=36.2 unit=mm
